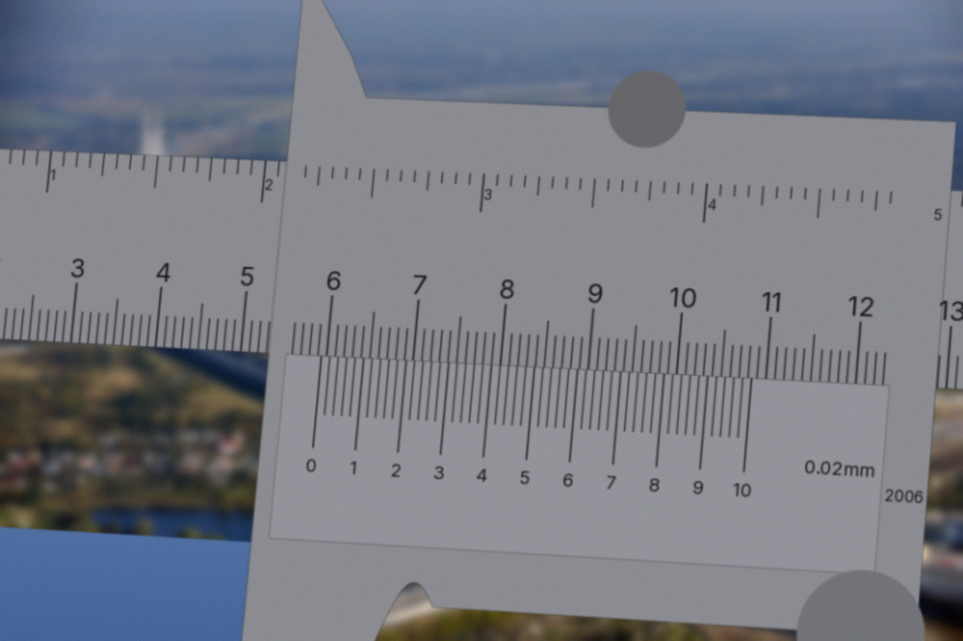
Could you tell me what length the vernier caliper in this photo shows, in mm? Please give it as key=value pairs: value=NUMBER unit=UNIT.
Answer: value=59.4 unit=mm
